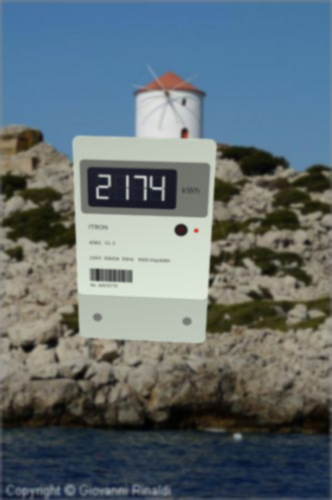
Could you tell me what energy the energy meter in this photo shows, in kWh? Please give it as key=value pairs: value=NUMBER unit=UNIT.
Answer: value=2174 unit=kWh
